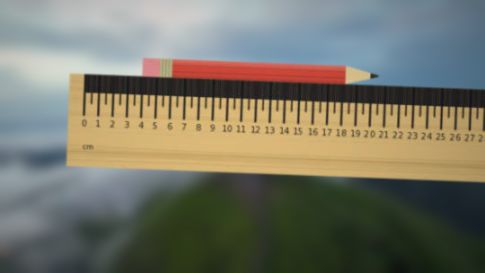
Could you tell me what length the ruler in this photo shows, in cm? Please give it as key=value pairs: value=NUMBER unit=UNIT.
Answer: value=16.5 unit=cm
